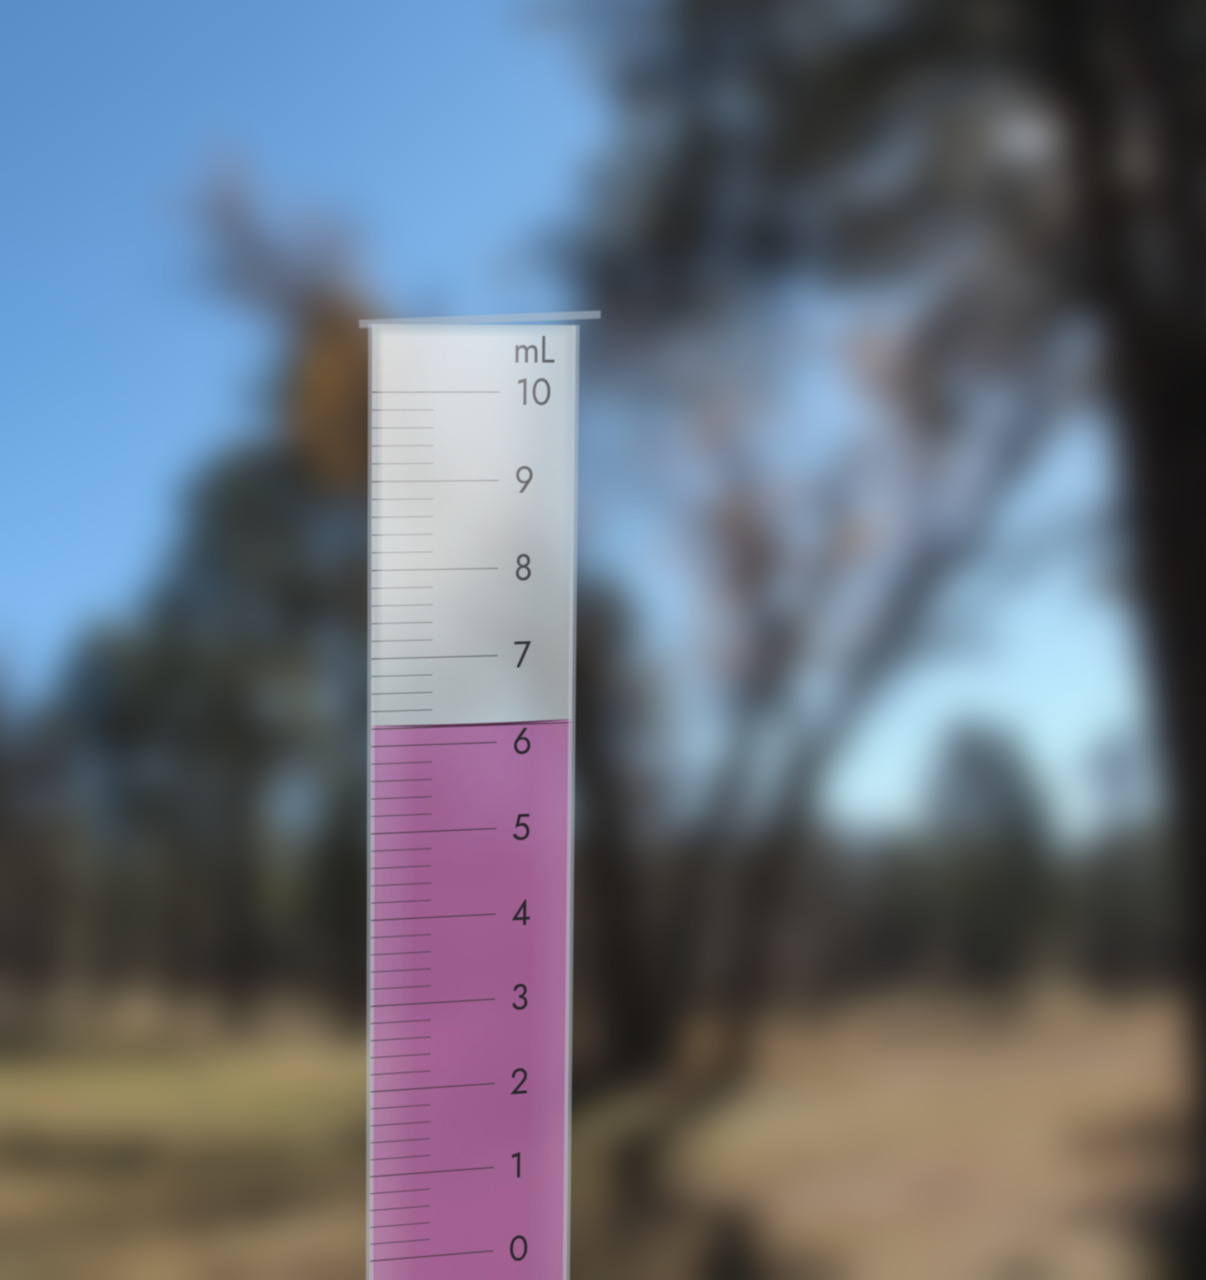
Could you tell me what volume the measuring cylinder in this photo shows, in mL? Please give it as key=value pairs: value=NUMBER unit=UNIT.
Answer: value=6.2 unit=mL
